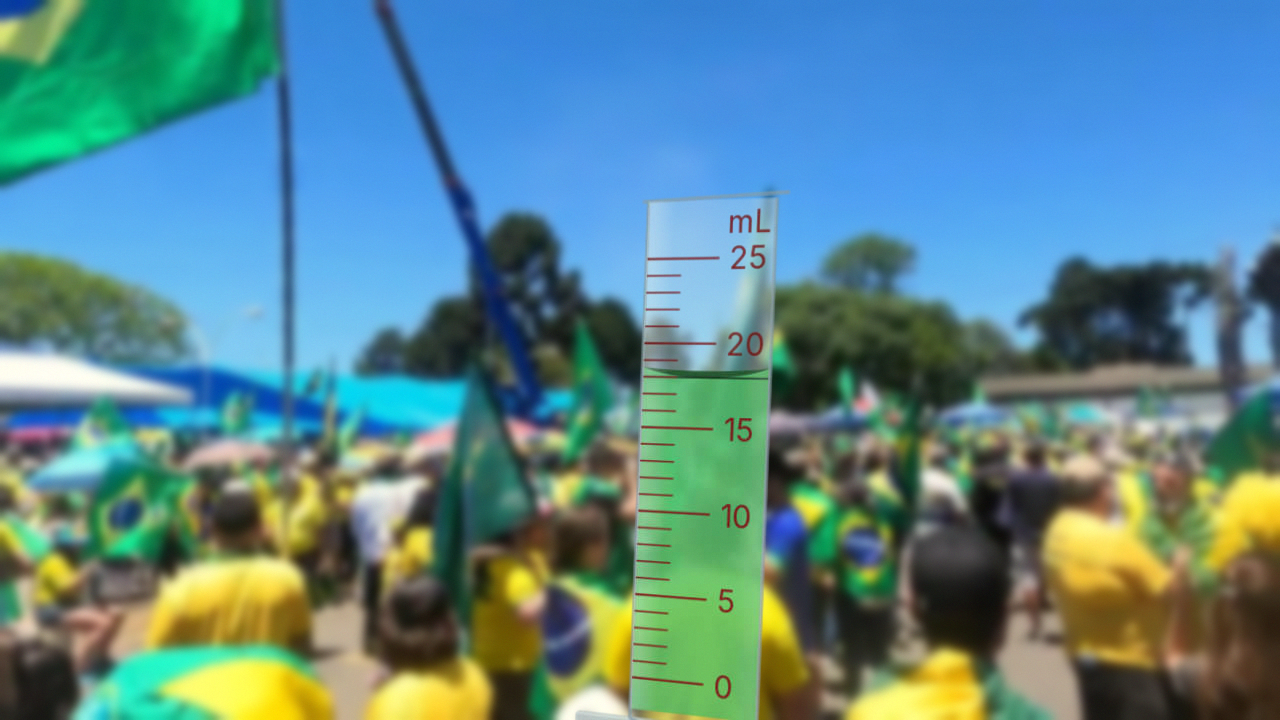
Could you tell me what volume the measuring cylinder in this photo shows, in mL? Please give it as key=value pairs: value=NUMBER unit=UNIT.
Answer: value=18 unit=mL
